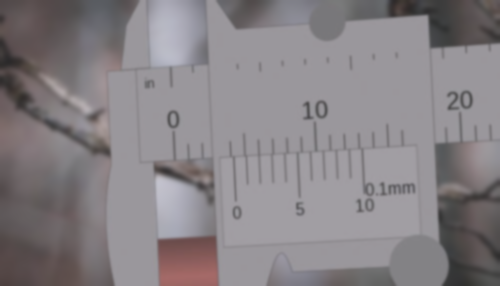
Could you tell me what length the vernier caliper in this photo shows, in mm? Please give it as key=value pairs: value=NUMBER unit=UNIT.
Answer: value=4.2 unit=mm
